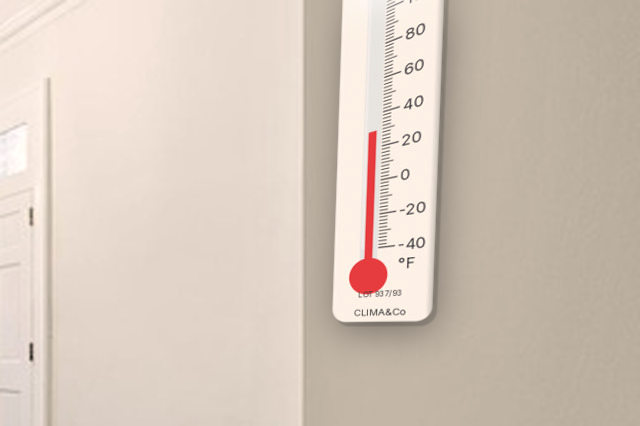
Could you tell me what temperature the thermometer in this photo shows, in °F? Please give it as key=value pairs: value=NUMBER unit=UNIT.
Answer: value=30 unit=°F
